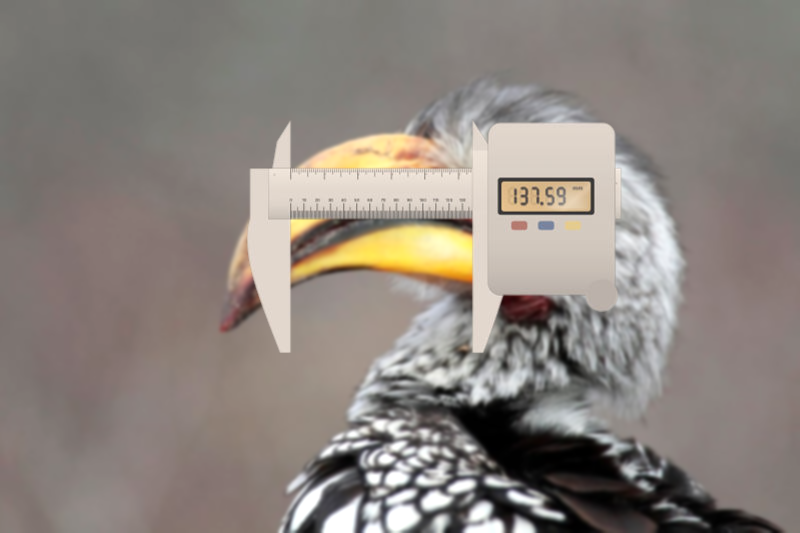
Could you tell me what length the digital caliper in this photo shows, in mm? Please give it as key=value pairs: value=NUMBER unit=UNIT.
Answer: value=137.59 unit=mm
